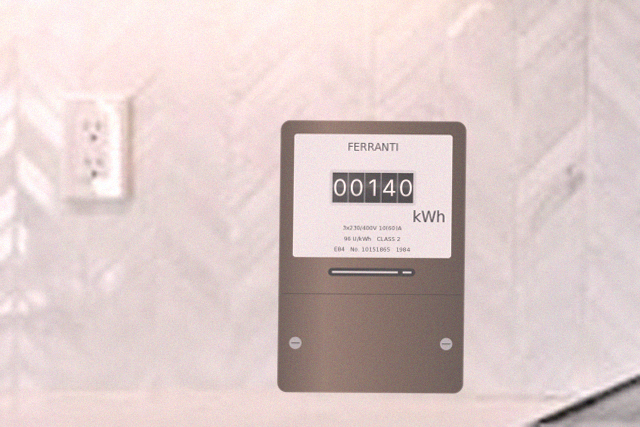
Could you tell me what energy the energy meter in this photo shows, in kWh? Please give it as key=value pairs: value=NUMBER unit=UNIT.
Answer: value=140 unit=kWh
